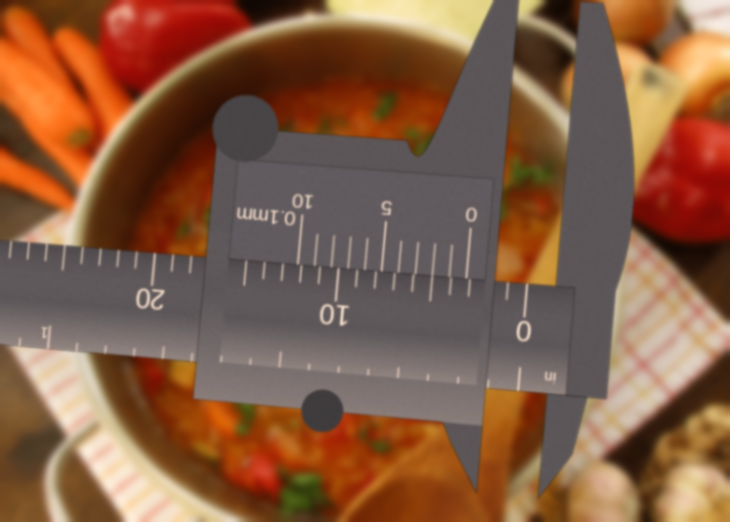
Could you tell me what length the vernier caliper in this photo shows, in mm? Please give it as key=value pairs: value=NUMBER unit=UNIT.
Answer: value=3.2 unit=mm
